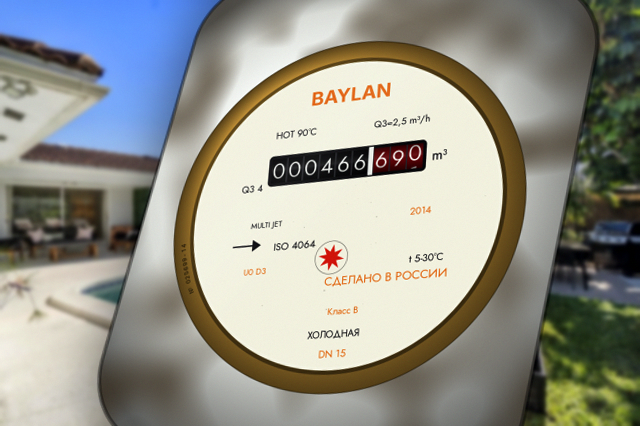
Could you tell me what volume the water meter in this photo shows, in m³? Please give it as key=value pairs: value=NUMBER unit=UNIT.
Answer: value=466.690 unit=m³
